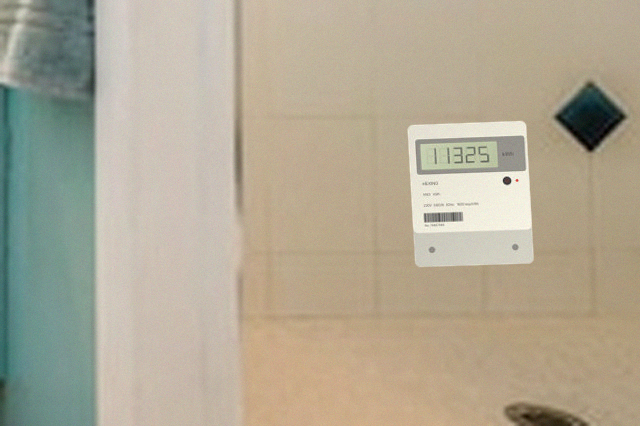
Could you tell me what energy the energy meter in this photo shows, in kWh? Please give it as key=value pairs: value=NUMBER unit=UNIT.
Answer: value=11325 unit=kWh
